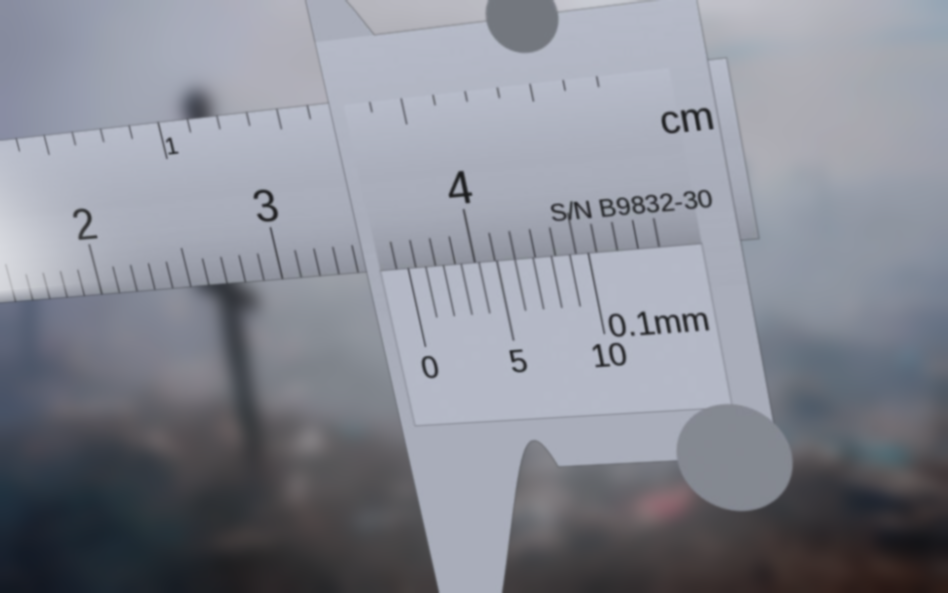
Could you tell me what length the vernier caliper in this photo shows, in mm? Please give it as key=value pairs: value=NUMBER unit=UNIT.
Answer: value=36.6 unit=mm
